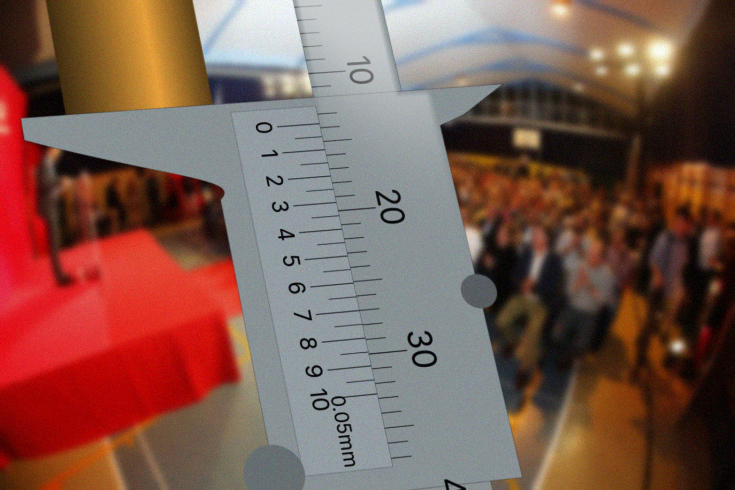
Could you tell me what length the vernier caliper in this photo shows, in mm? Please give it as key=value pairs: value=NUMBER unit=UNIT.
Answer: value=13.7 unit=mm
